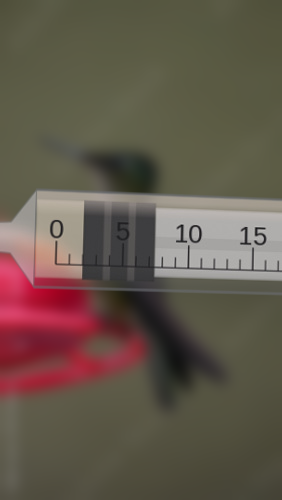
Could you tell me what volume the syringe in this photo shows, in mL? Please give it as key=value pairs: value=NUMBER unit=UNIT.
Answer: value=2 unit=mL
